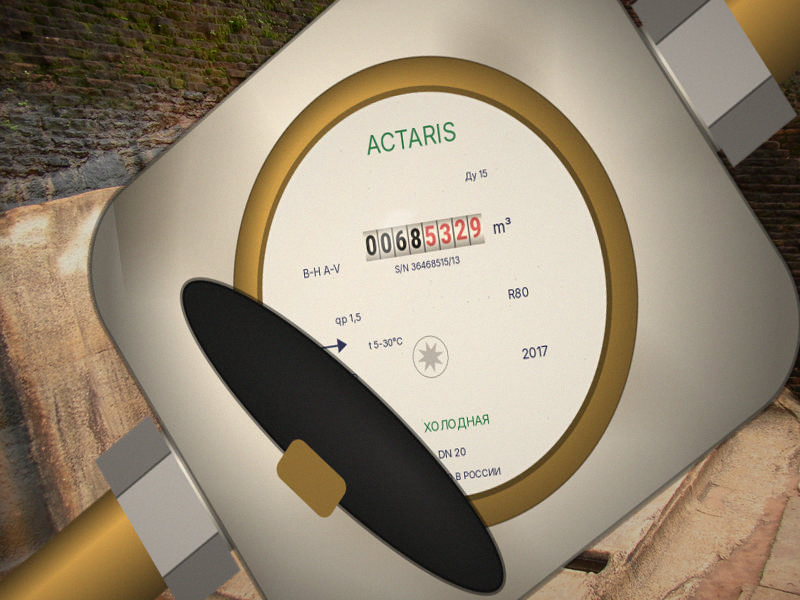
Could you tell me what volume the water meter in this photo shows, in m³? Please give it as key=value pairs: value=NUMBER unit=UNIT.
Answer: value=68.5329 unit=m³
